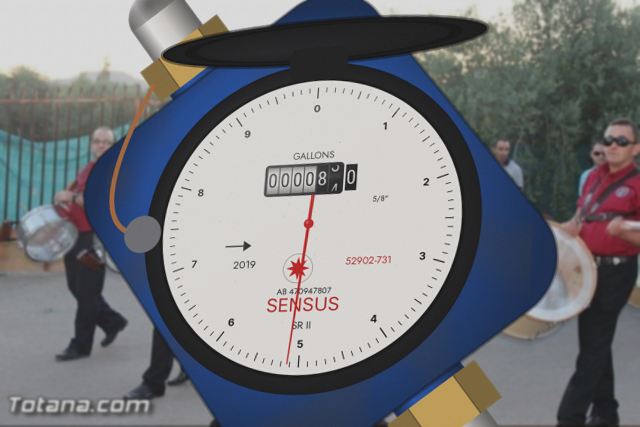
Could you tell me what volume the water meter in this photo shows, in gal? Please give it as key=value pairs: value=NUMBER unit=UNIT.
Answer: value=835.1 unit=gal
